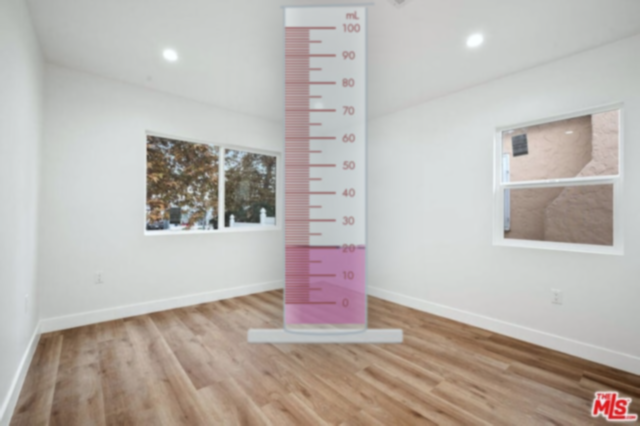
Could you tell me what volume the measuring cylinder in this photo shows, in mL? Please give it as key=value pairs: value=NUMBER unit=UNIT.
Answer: value=20 unit=mL
